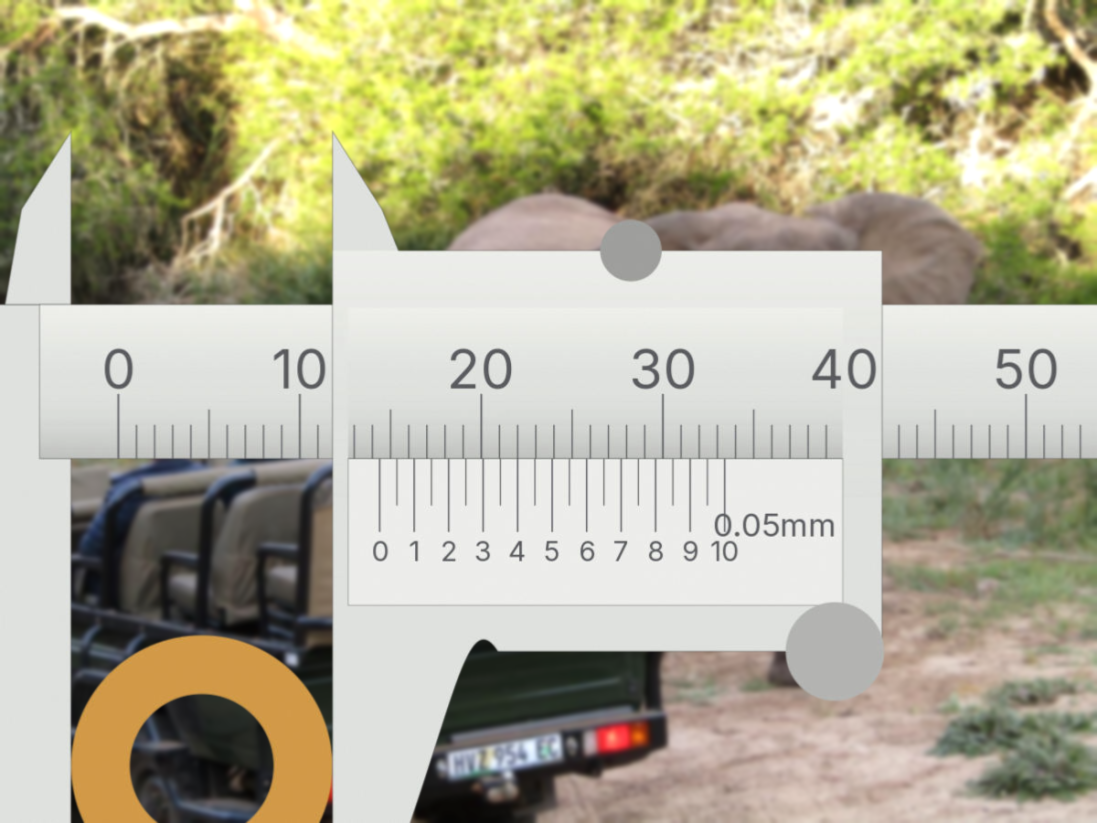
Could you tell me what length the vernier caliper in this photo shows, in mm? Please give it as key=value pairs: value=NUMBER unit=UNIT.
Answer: value=14.4 unit=mm
